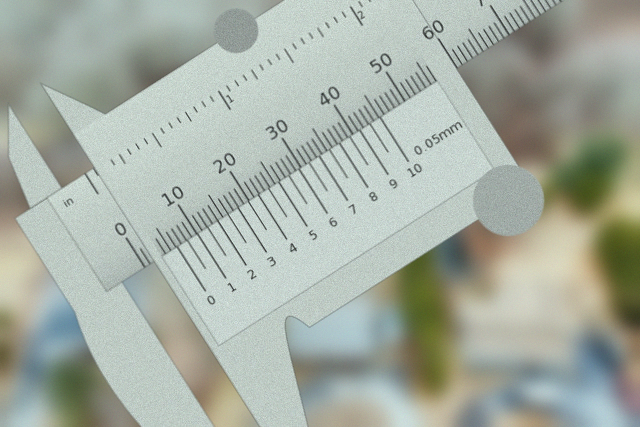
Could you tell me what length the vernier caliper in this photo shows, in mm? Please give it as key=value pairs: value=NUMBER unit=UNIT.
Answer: value=6.2 unit=mm
